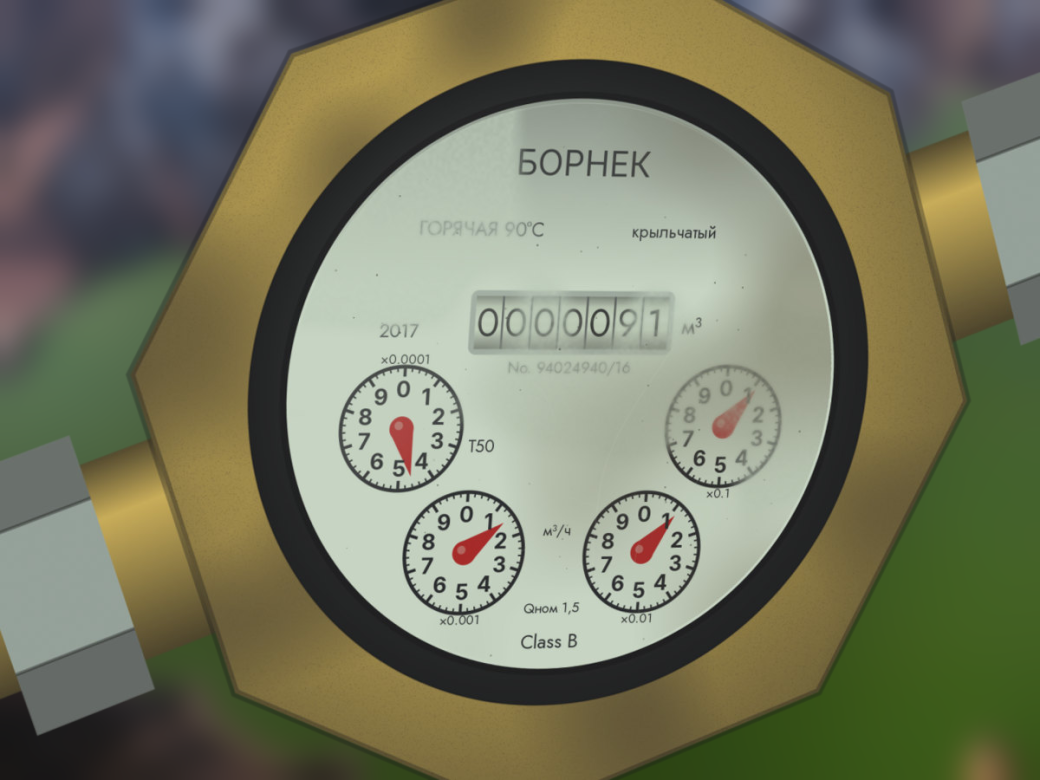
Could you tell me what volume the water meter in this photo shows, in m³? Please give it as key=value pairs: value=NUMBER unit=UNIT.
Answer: value=91.1114 unit=m³
